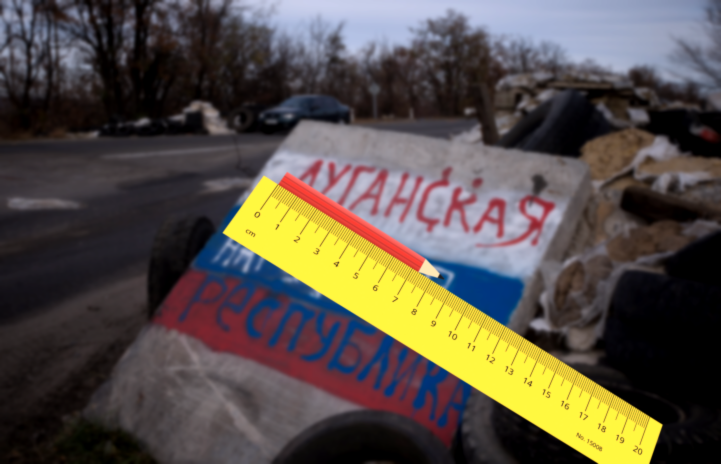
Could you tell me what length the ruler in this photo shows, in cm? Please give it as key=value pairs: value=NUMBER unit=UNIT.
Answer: value=8.5 unit=cm
